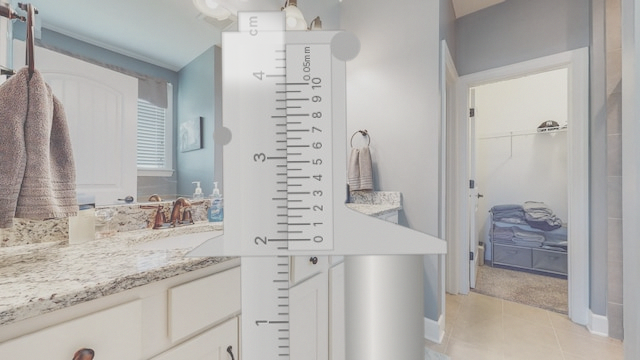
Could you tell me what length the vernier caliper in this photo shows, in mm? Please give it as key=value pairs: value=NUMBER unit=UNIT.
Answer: value=20.0 unit=mm
